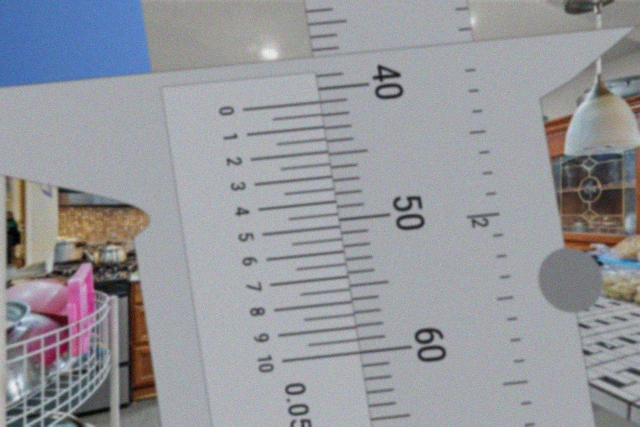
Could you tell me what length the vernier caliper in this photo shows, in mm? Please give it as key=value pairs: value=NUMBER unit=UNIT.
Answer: value=41.0 unit=mm
